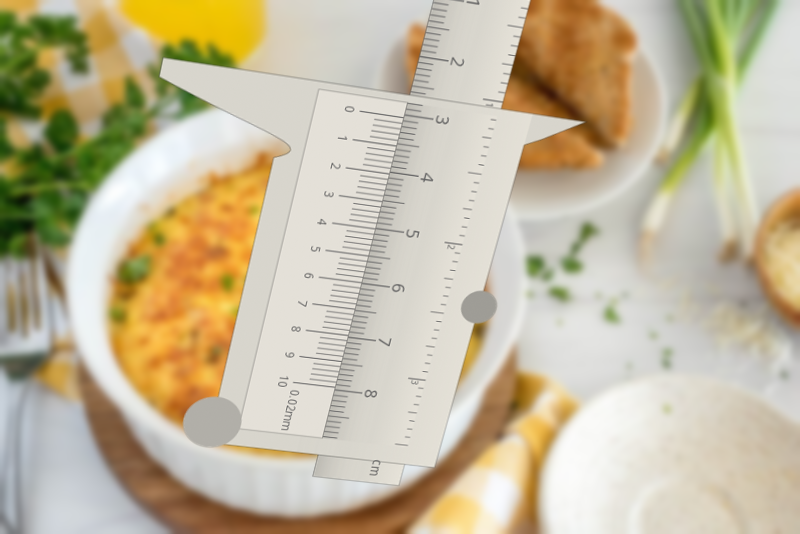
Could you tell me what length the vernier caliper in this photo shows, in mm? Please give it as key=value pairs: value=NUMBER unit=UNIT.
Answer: value=30.5 unit=mm
